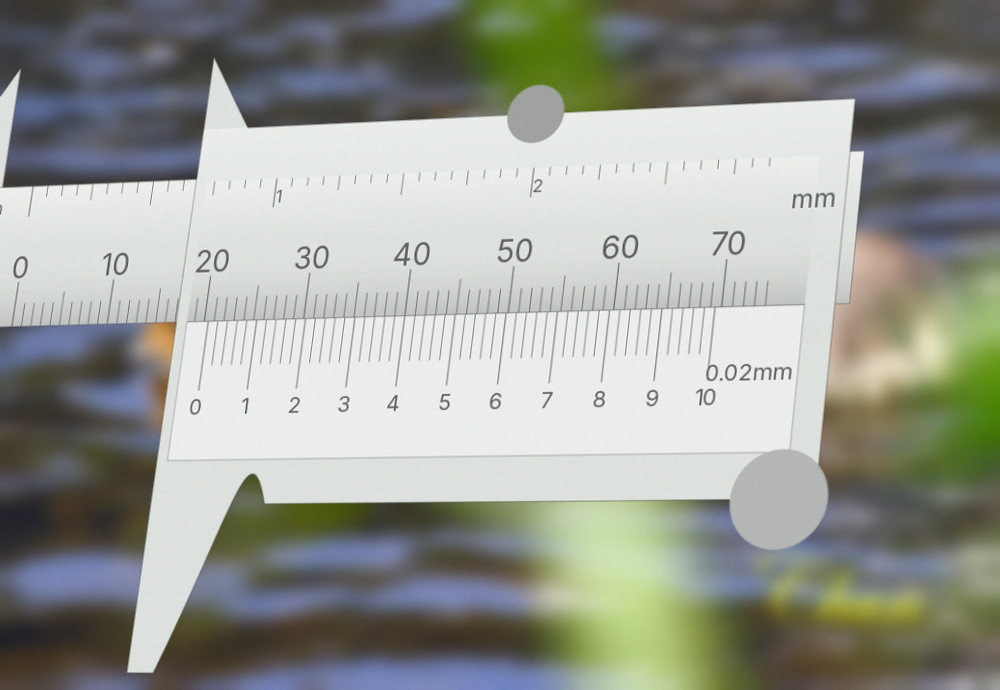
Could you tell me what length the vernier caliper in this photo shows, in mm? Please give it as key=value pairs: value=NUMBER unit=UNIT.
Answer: value=20.4 unit=mm
